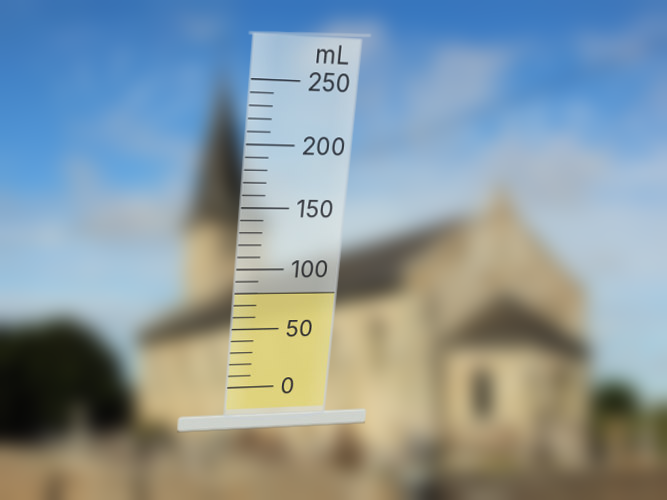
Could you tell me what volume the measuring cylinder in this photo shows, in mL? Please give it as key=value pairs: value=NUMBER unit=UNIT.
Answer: value=80 unit=mL
